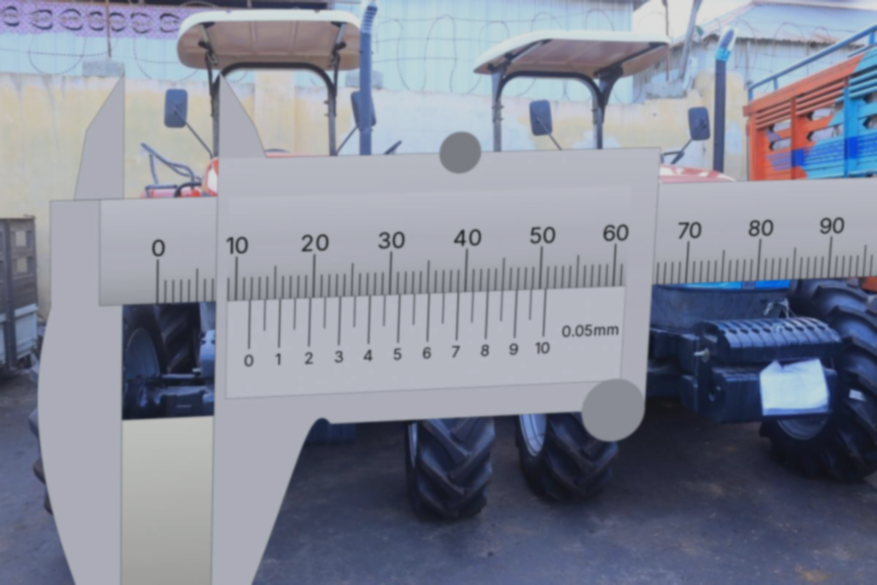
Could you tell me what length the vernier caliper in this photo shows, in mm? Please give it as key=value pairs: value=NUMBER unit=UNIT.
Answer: value=11.8 unit=mm
